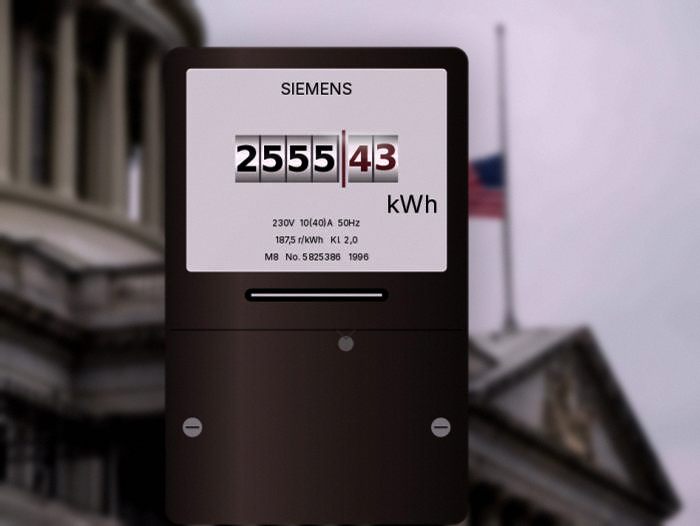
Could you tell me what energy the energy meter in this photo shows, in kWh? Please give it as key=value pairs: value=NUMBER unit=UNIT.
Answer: value=2555.43 unit=kWh
